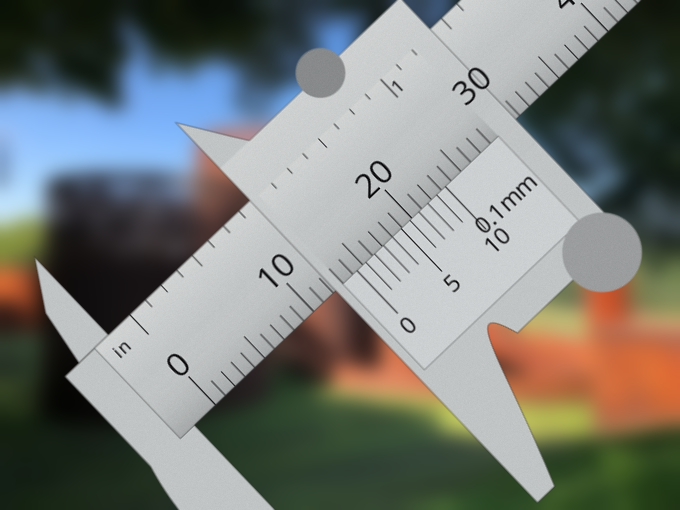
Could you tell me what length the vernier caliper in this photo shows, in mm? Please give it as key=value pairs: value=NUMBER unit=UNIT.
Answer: value=14.4 unit=mm
